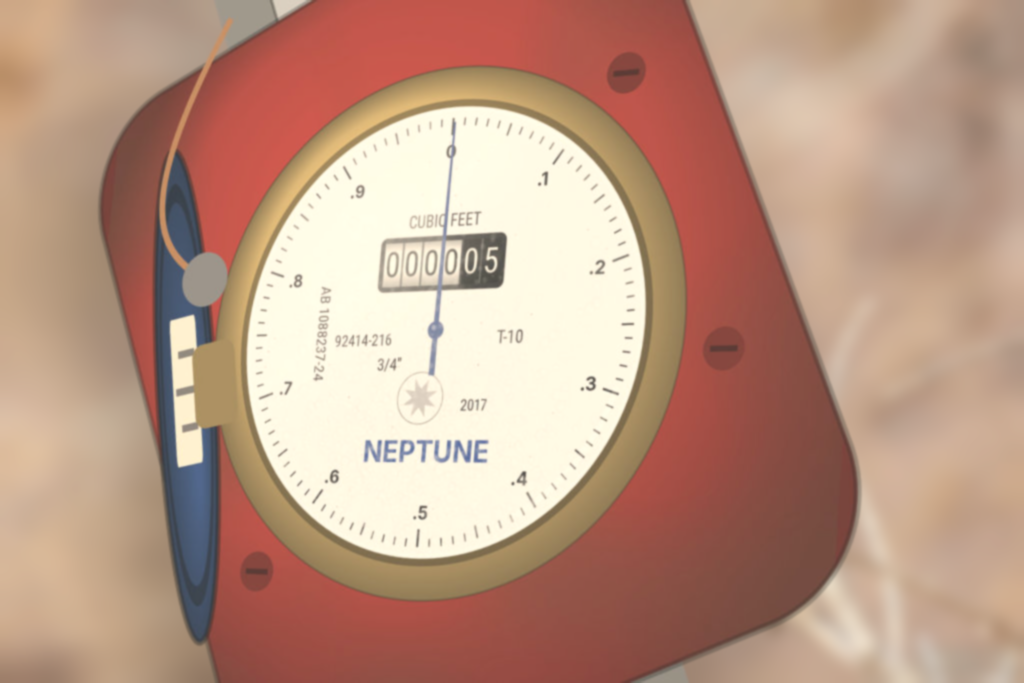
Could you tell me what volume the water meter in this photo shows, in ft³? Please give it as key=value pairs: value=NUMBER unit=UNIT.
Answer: value=5.00 unit=ft³
